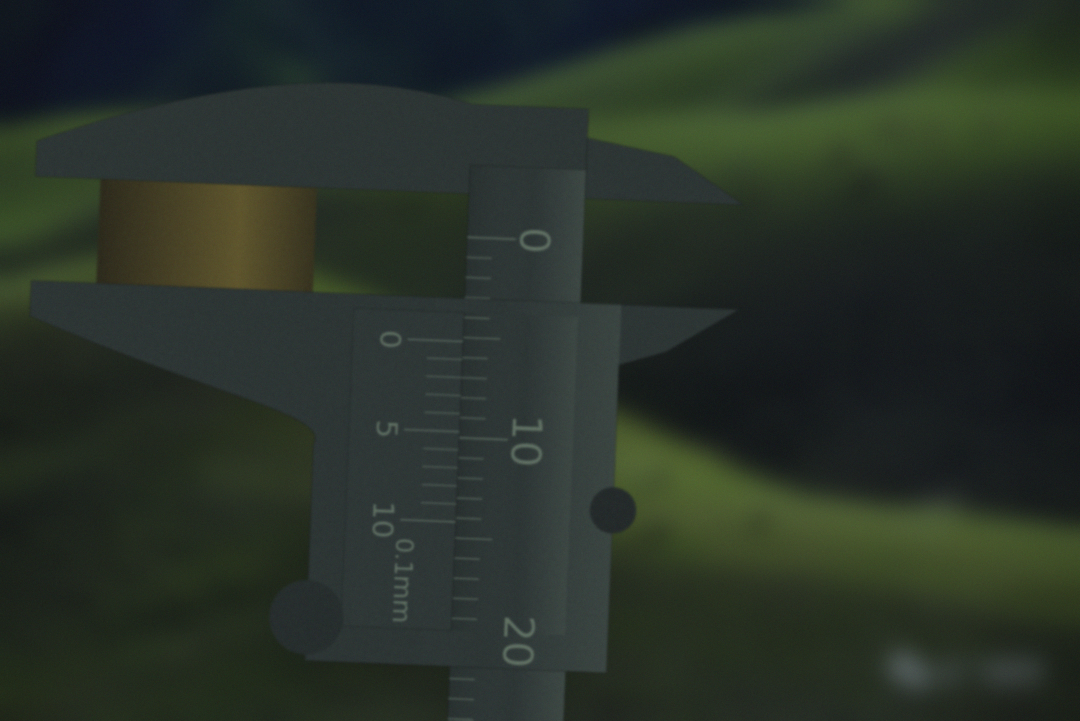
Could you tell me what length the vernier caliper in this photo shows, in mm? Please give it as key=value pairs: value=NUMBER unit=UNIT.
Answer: value=5.2 unit=mm
